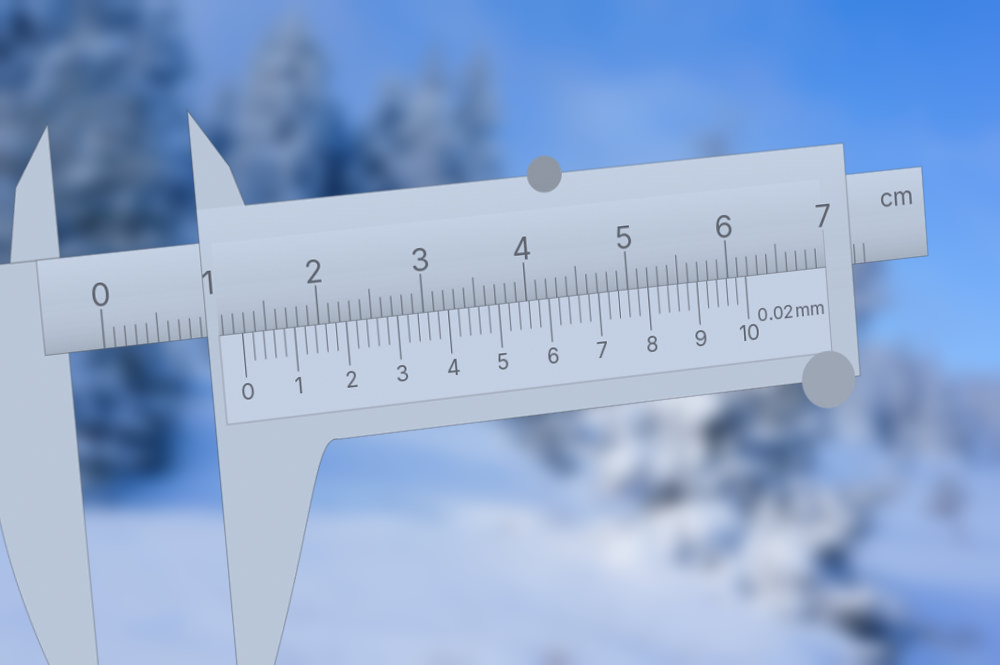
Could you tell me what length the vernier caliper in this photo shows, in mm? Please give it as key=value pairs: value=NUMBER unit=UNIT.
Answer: value=12.8 unit=mm
